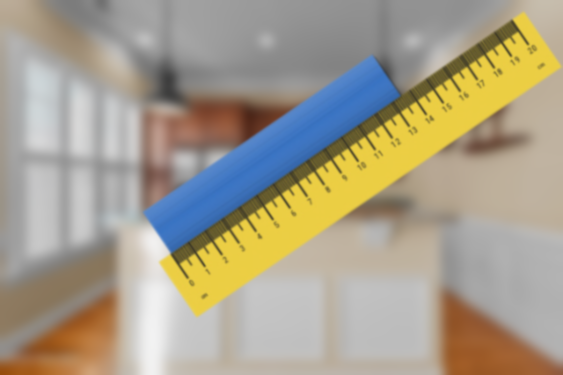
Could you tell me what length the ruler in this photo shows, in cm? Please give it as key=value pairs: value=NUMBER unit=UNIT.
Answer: value=13.5 unit=cm
